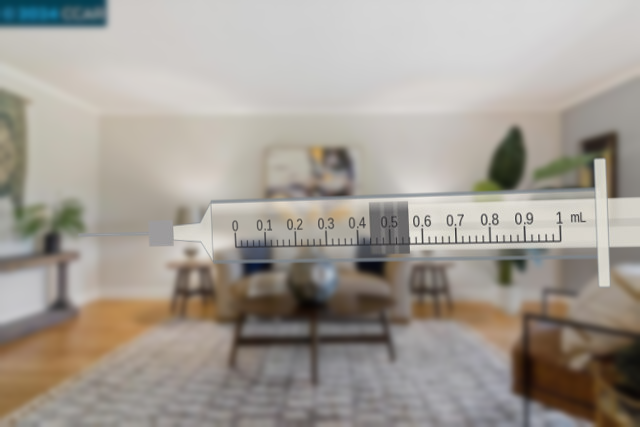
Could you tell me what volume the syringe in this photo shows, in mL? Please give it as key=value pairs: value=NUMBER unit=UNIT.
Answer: value=0.44 unit=mL
